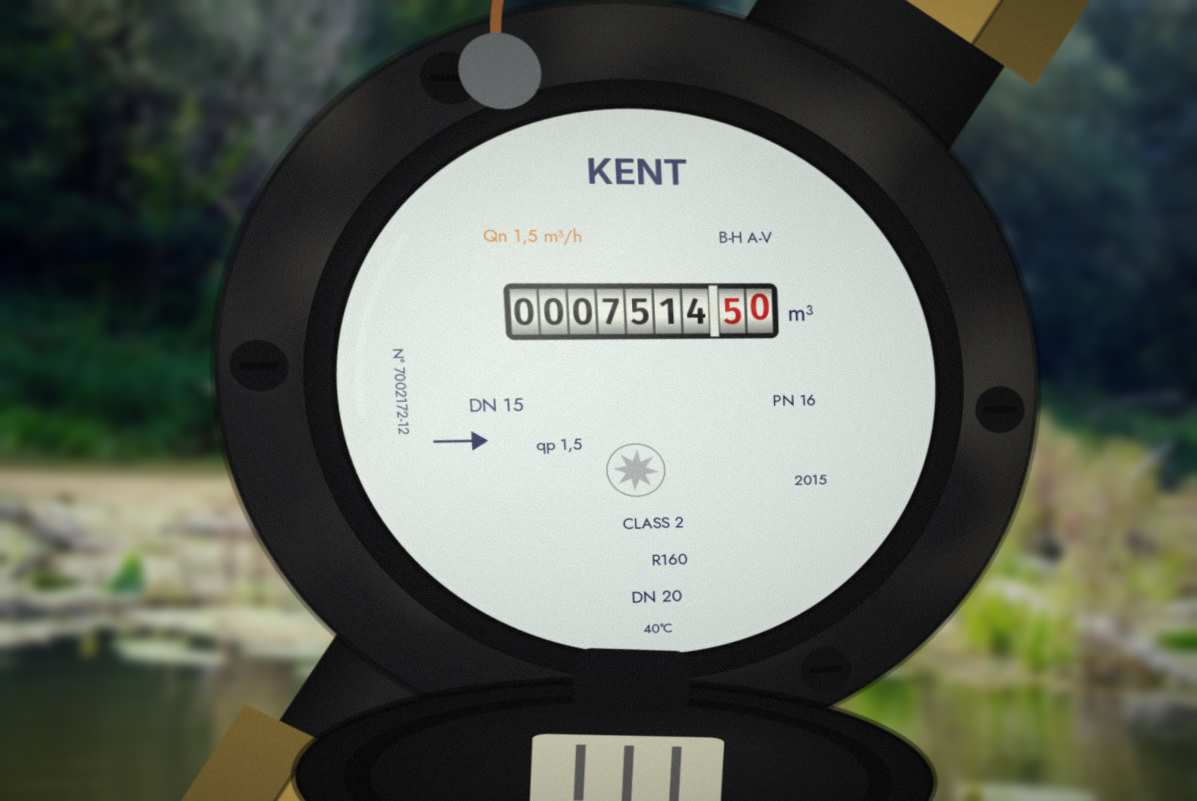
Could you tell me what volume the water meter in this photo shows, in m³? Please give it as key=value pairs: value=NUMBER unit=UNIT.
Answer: value=7514.50 unit=m³
